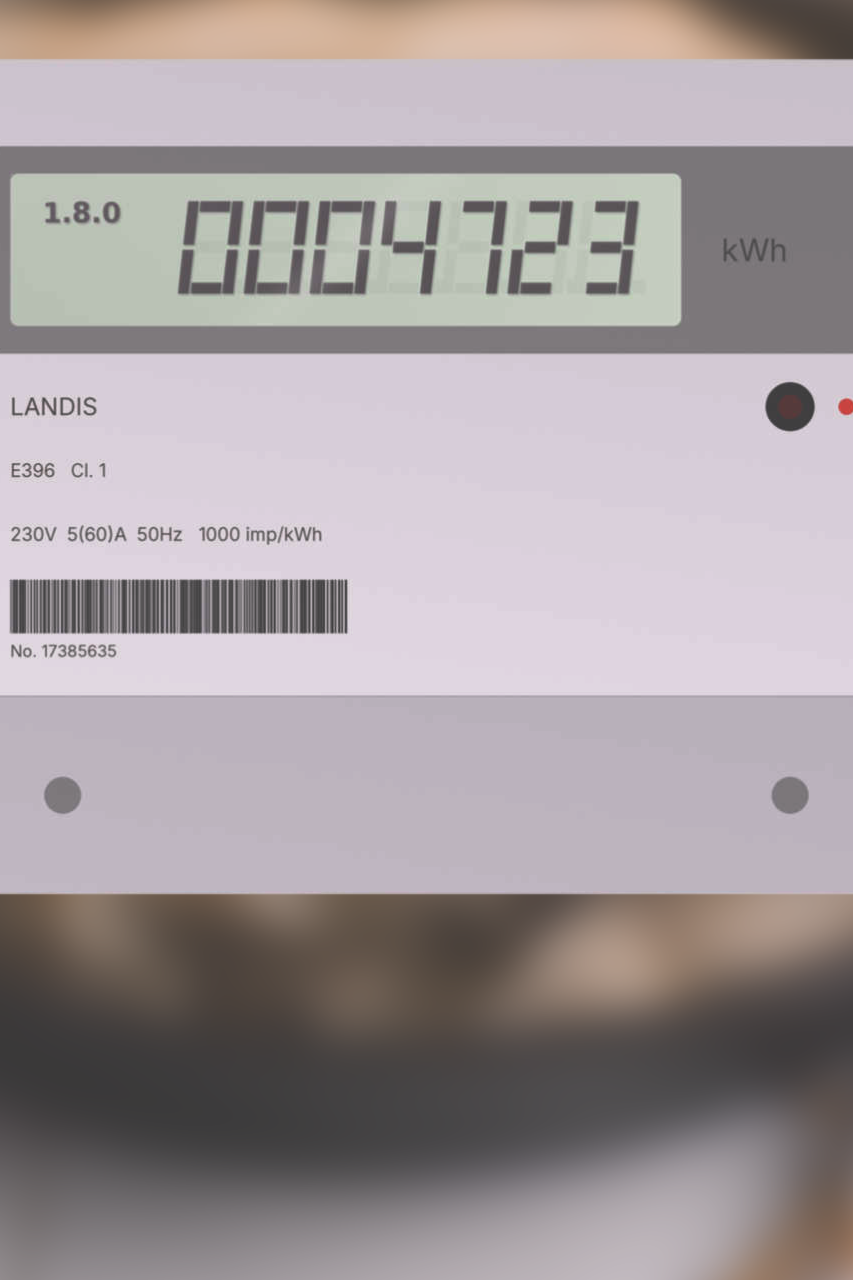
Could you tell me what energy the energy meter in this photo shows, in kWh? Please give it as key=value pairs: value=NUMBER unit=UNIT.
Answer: value=4723 unit=kWh
